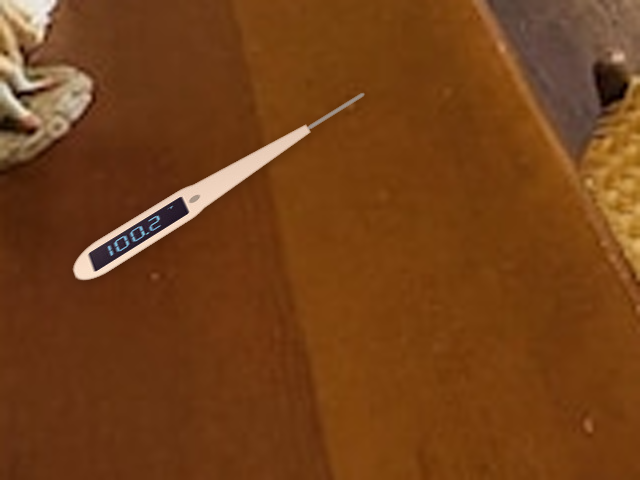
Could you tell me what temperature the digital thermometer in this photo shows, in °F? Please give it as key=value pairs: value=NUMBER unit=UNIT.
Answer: value=100.2 unit=°F
